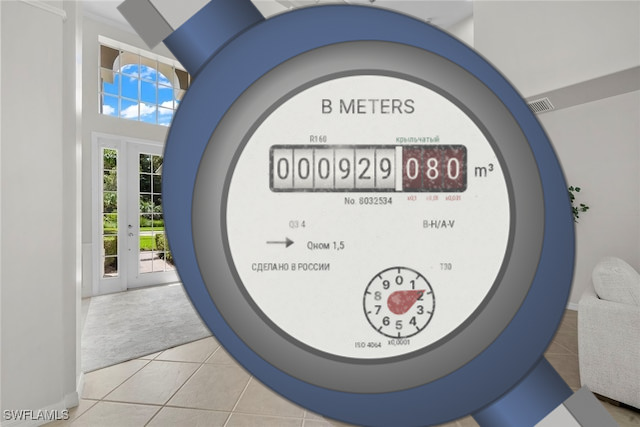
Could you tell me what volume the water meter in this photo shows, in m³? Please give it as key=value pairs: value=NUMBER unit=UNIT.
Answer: value=929.0801 unit=m³
